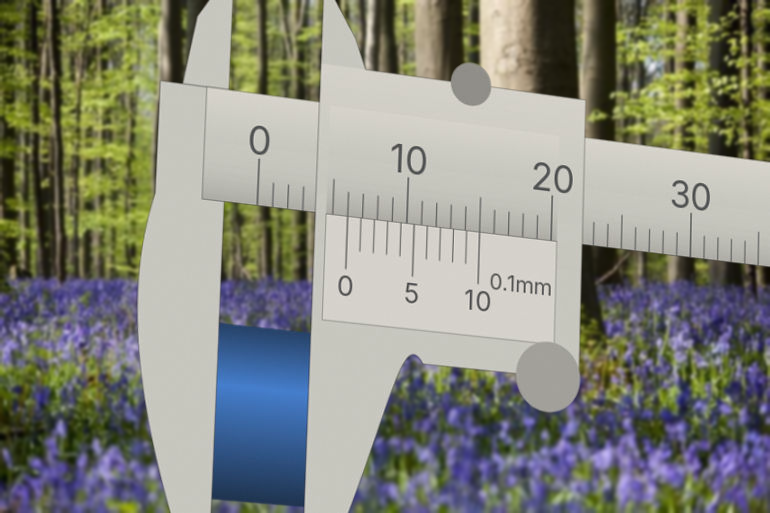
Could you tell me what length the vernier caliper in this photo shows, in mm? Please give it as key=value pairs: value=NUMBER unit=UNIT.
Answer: value=6.0 unit=mm
